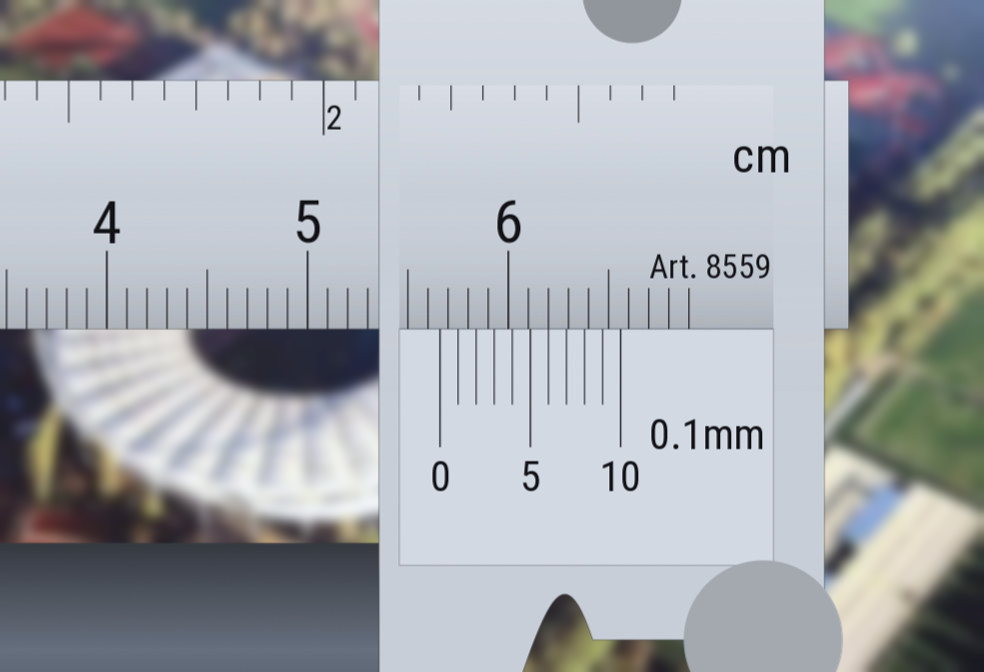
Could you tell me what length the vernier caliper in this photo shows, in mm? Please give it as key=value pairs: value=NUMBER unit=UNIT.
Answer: value=56.6 unit=mm
